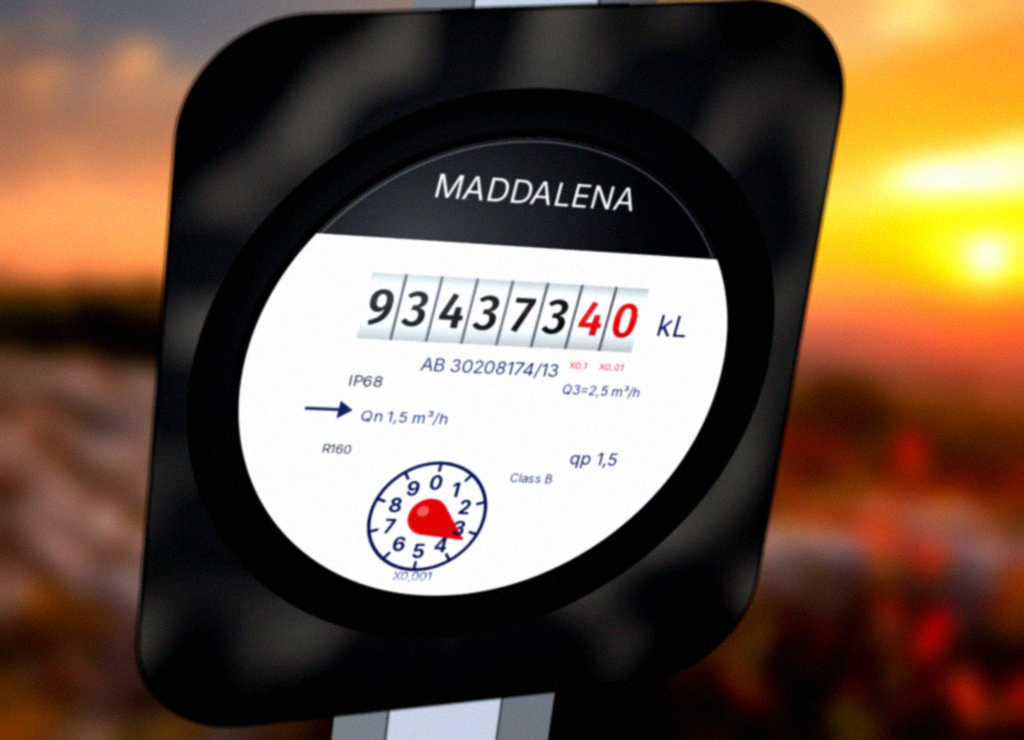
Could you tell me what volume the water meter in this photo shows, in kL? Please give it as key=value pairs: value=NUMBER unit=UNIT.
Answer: value=934373.403 unit=kL
